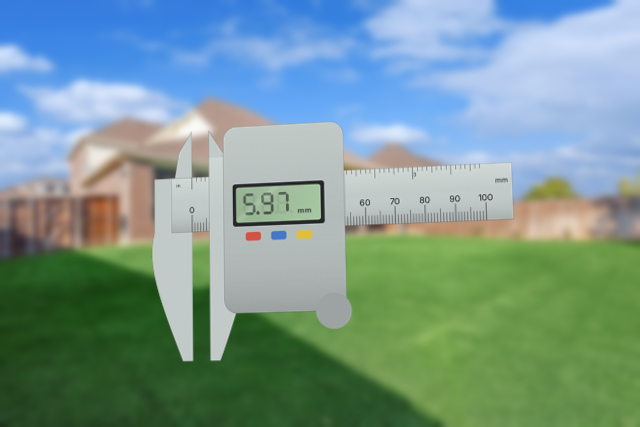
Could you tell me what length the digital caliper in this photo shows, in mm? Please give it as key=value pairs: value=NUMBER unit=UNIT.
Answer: value=5.97 unit=mm
